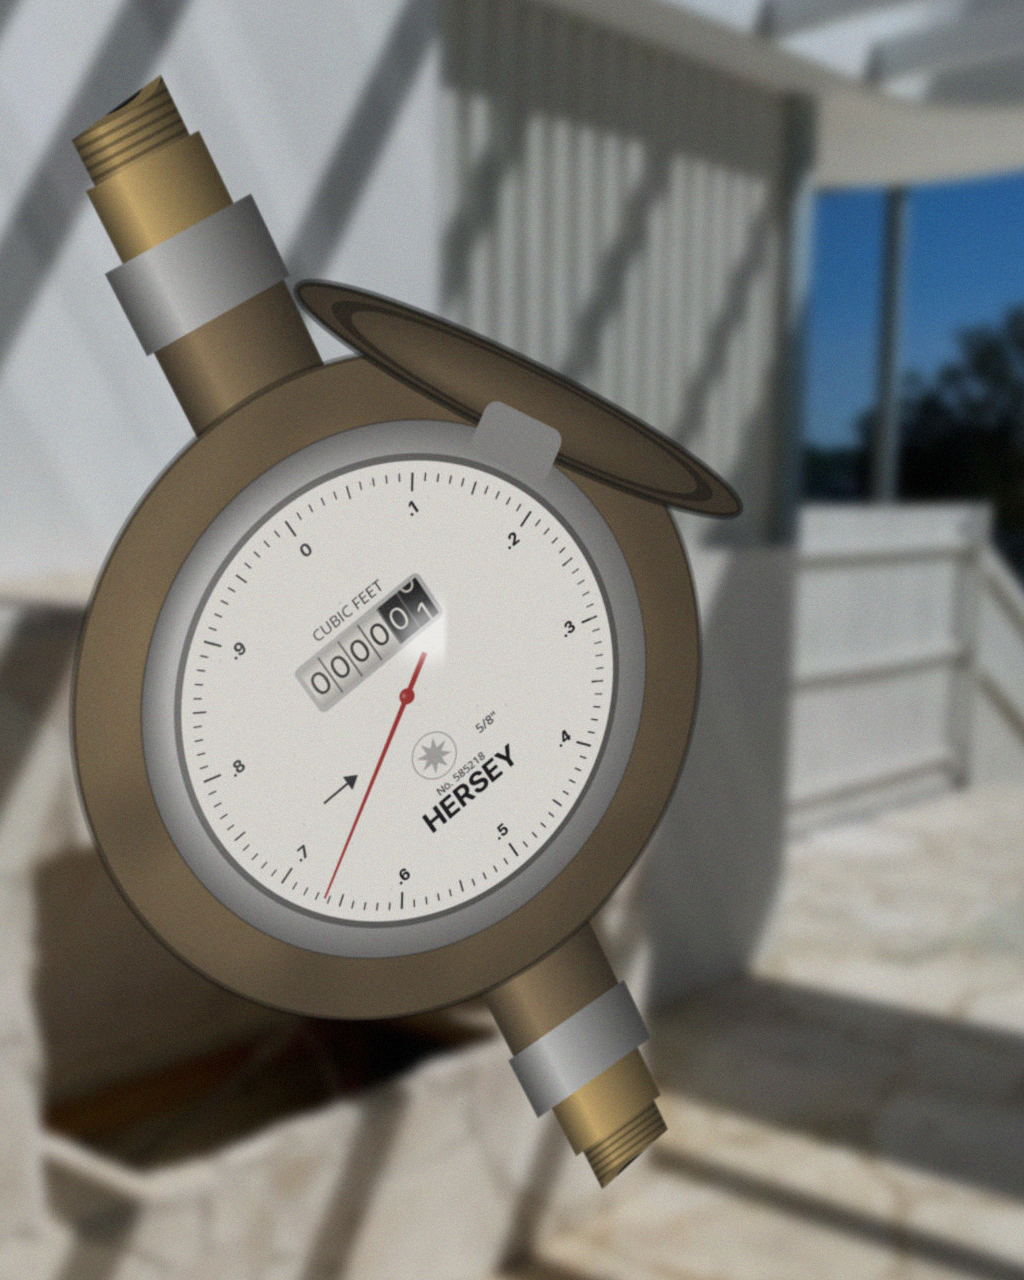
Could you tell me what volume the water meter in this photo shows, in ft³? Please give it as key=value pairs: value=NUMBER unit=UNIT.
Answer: value=0.66 unit=ft³
